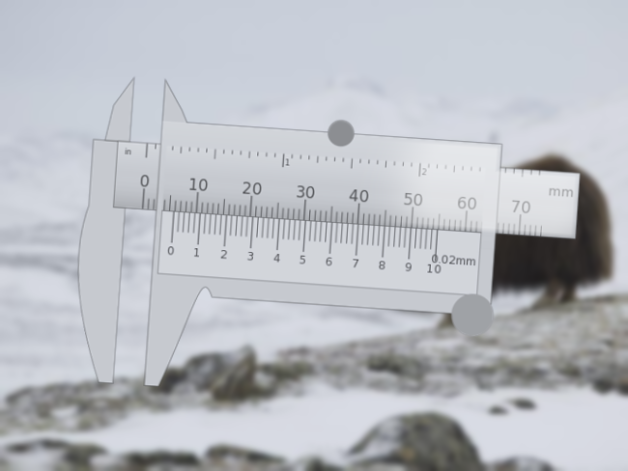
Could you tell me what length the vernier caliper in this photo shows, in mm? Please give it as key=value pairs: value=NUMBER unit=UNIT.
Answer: value=5.8 unit=mm
